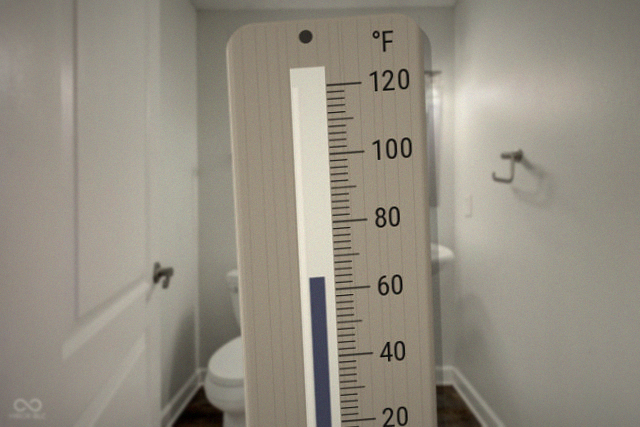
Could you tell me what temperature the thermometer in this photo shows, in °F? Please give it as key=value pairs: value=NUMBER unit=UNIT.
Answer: value=64 unit=°F
